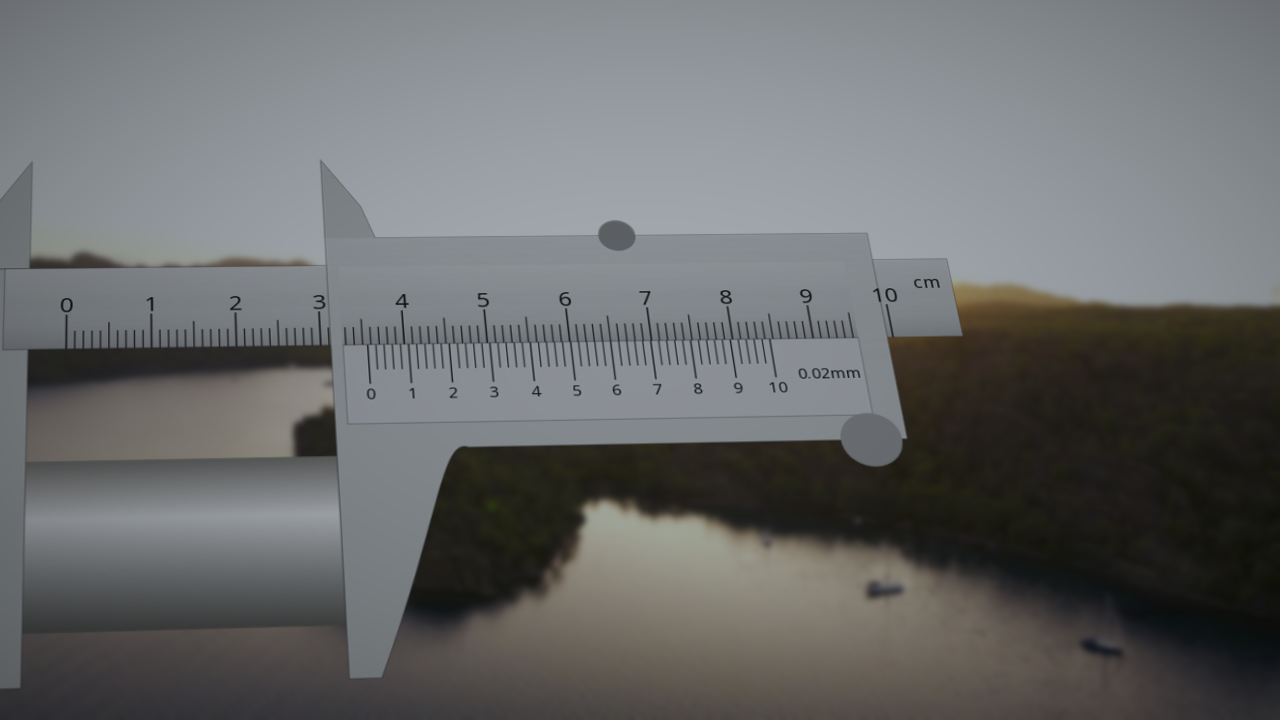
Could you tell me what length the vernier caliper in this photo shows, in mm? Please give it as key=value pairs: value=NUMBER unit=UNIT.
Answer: value=35.6 unit=mm
